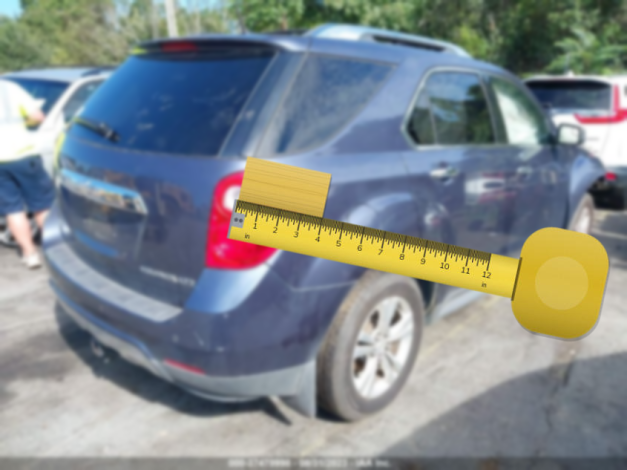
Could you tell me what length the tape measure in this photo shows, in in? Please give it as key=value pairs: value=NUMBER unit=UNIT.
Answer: value=4 unit=in
